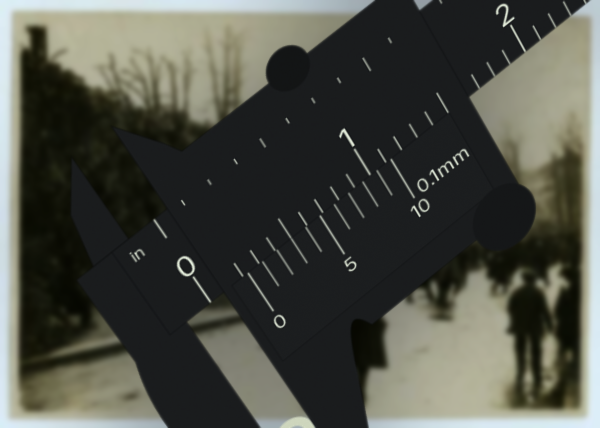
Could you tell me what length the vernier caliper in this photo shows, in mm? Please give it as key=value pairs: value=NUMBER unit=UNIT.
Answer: value=2.3 unit=mm
